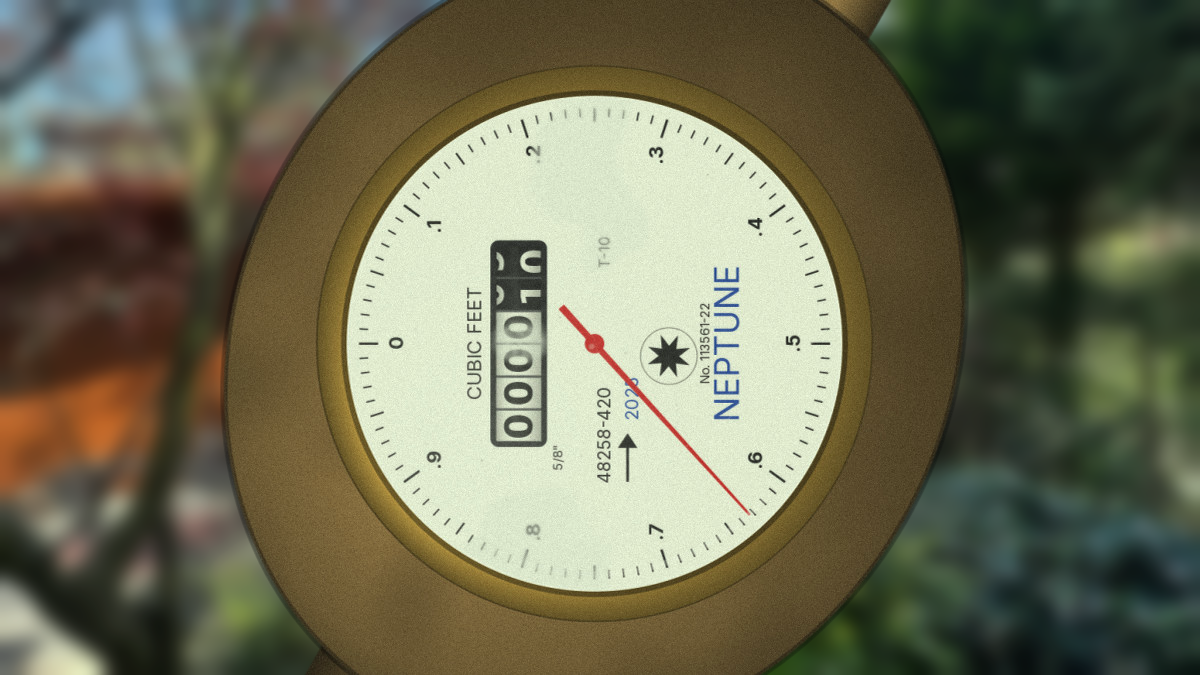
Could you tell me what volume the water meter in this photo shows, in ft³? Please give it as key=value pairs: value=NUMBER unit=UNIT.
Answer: value=9.63 unit=ft³
